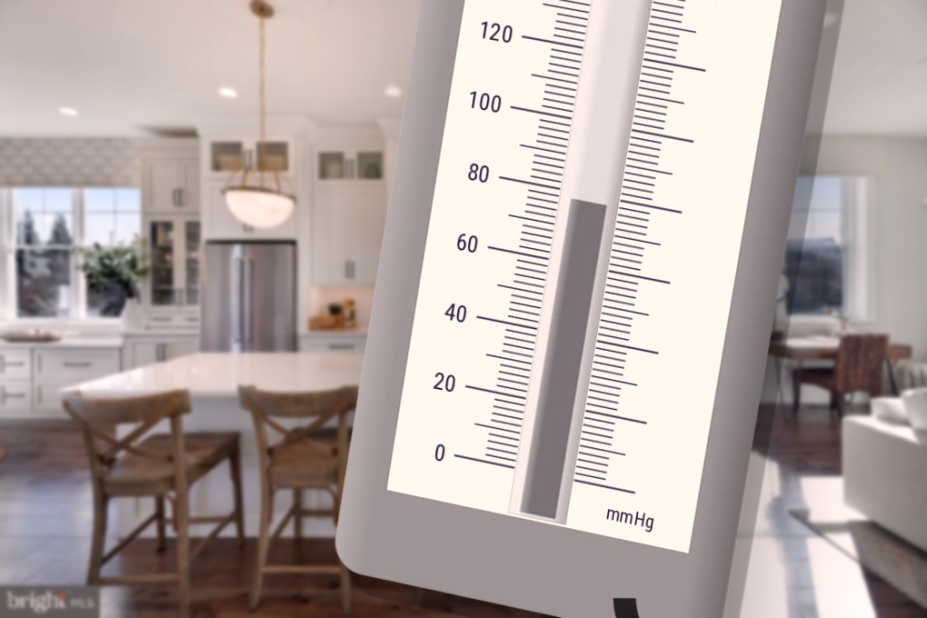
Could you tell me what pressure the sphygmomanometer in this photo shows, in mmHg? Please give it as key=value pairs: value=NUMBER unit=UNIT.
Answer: value=78 unit=mmHg
